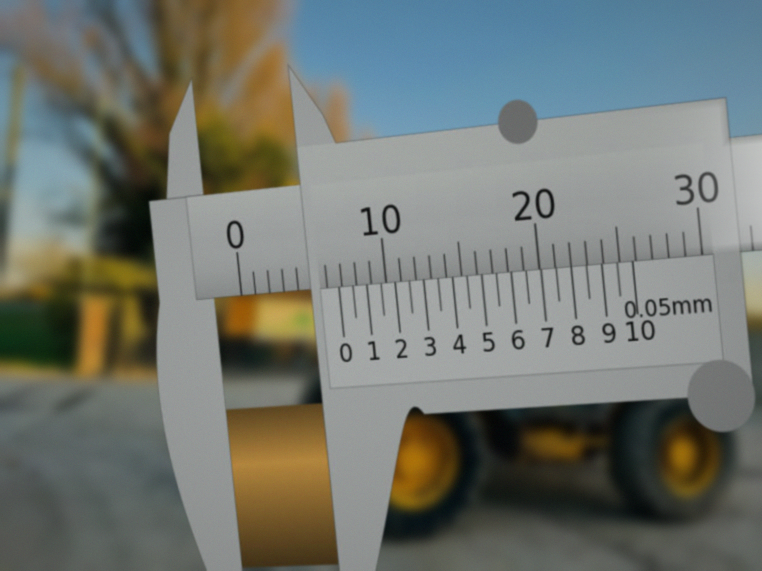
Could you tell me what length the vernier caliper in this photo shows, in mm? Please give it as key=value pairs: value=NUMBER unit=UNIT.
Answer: value=6.8 unit=mm
